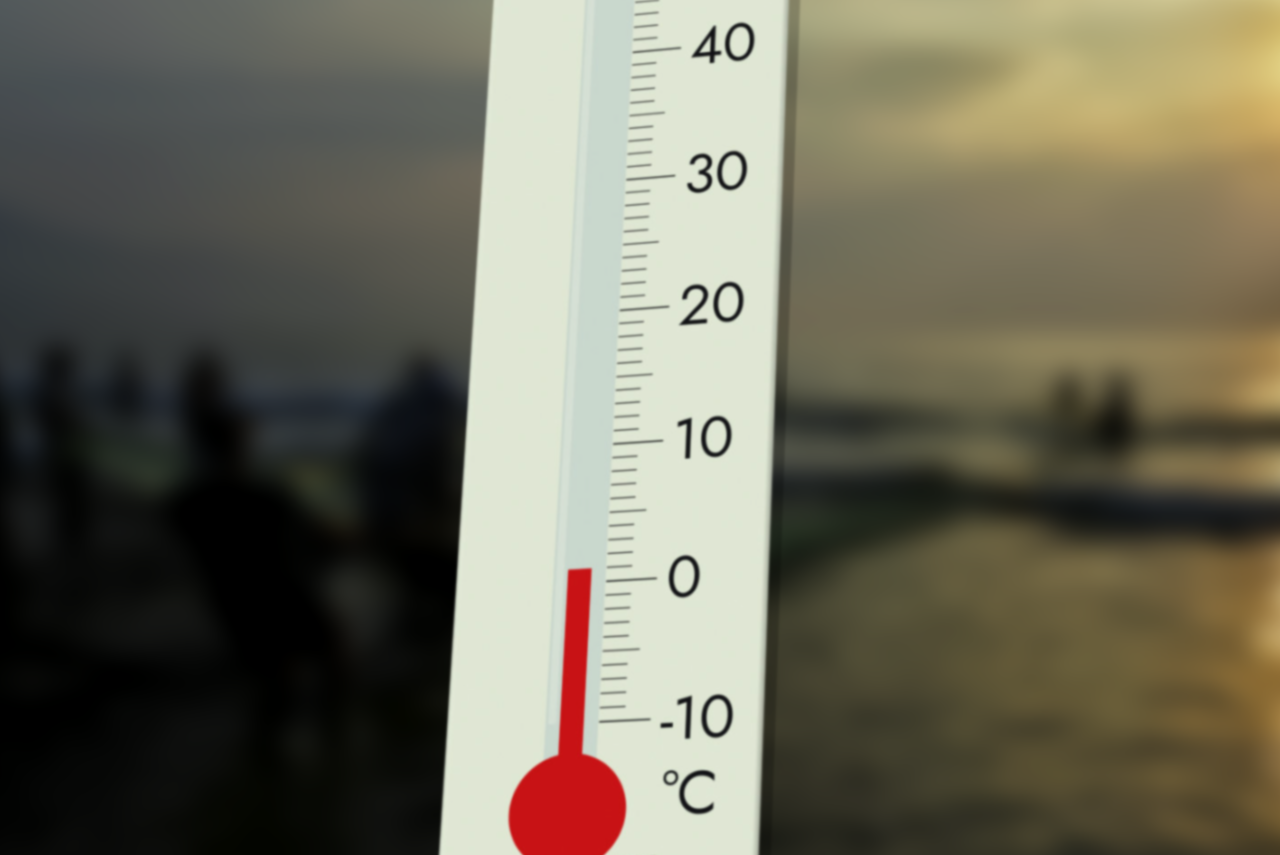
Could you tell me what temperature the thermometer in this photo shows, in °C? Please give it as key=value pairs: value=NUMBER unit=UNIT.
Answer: value=1 unit=°C
